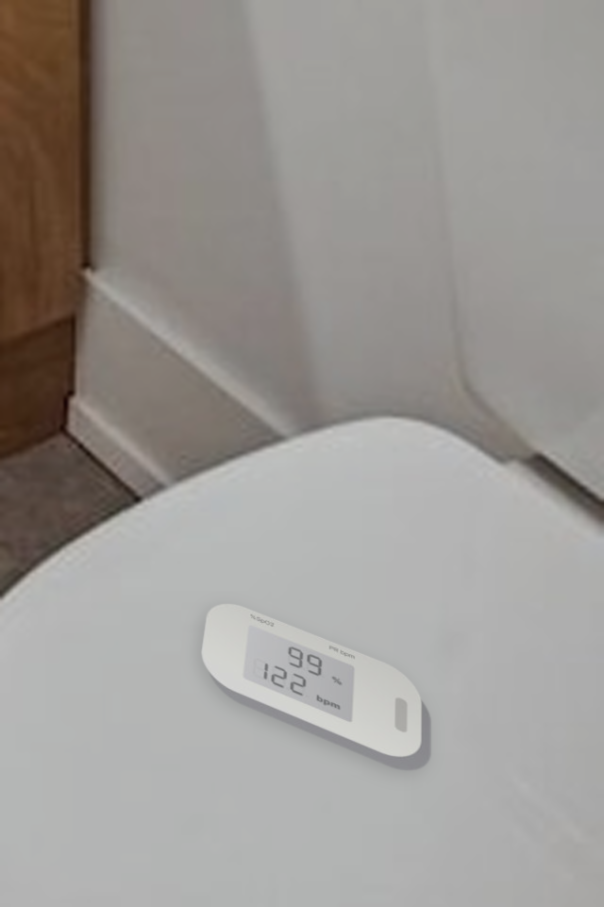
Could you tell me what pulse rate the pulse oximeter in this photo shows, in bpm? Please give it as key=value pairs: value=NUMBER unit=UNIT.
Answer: value=122 unit=bpm
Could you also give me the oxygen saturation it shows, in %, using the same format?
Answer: value=99 unit=%
